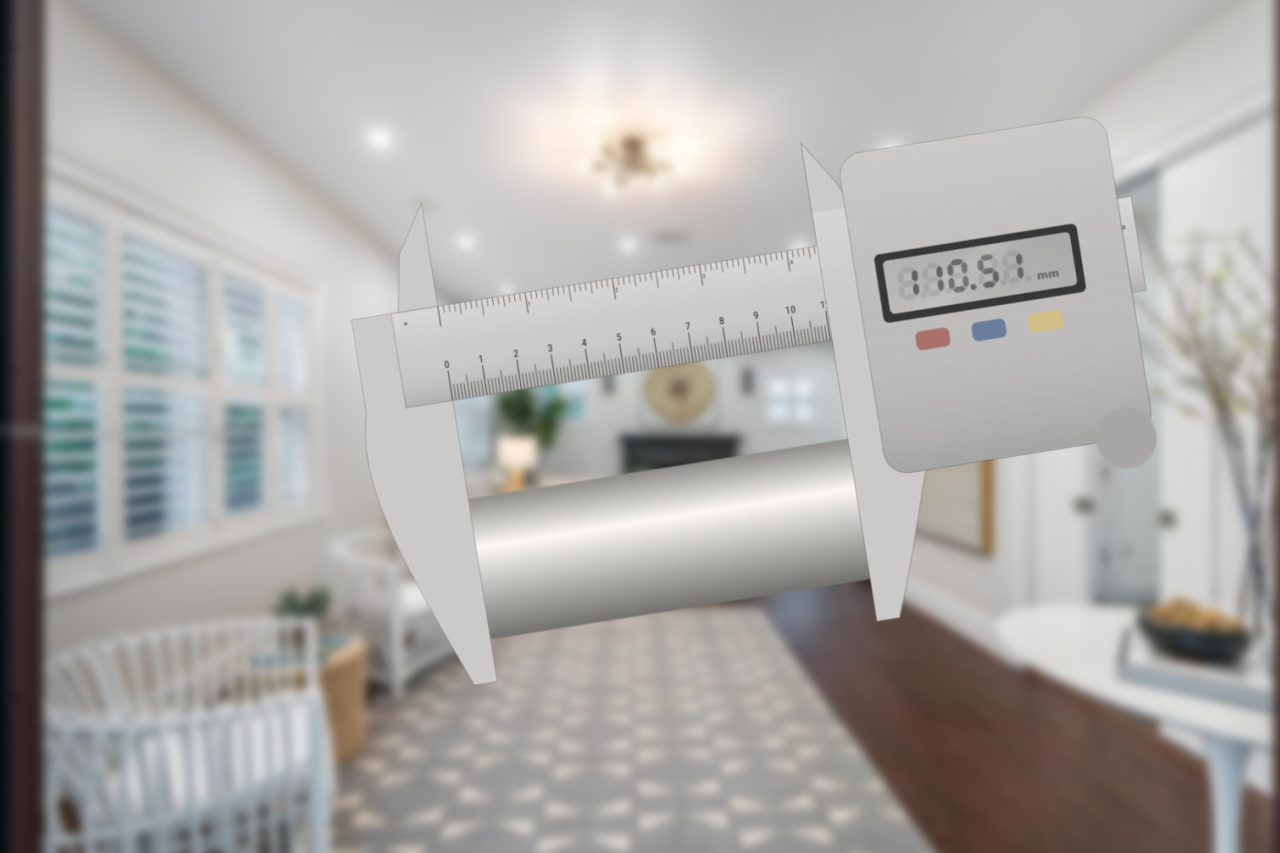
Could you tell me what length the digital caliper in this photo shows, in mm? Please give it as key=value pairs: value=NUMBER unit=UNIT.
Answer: value=110.51 unit=mm
